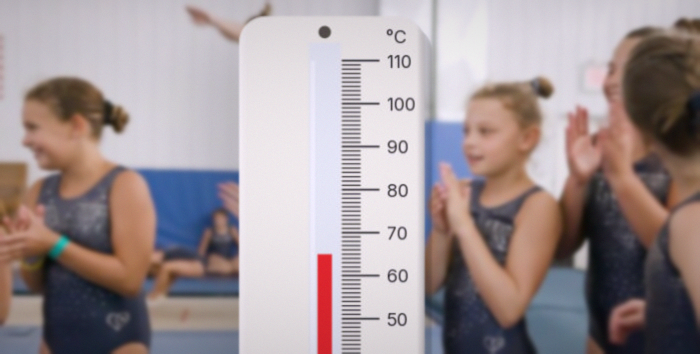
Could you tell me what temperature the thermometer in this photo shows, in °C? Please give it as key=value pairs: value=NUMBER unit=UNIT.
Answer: value=65 unit=°C
